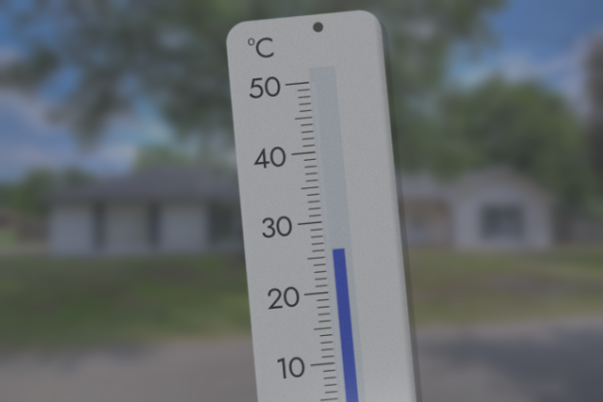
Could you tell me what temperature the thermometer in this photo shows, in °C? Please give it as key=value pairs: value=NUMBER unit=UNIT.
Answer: value=26 unit=°C
